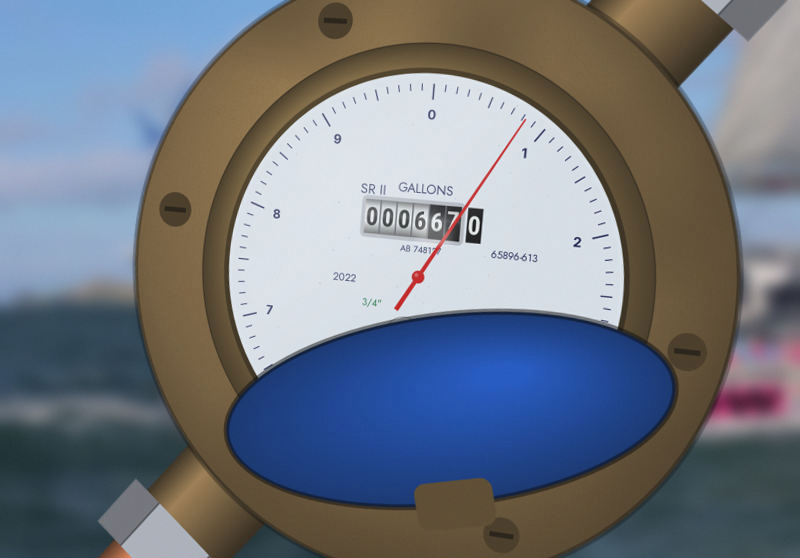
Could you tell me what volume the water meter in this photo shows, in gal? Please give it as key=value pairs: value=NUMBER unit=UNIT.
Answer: value=6670.8 unit=gal
